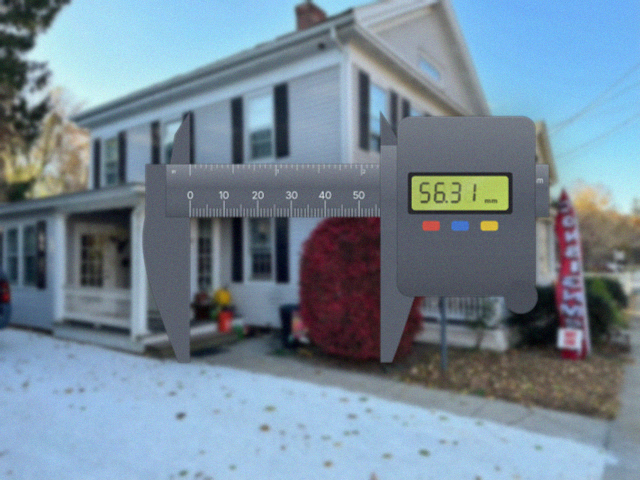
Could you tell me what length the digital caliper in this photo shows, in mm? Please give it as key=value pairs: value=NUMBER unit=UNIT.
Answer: value=56.31 unit=mm
